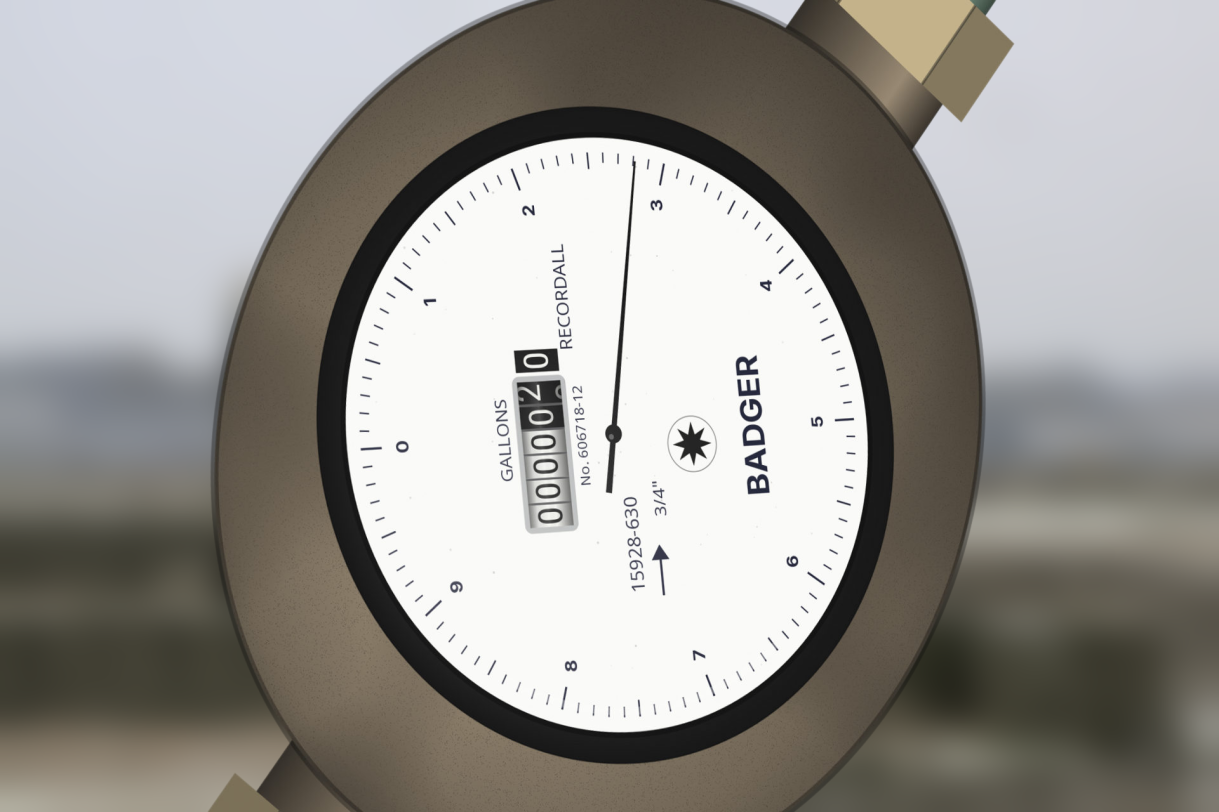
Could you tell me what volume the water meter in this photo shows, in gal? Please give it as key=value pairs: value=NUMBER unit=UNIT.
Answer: value=22.8 unit=gal
